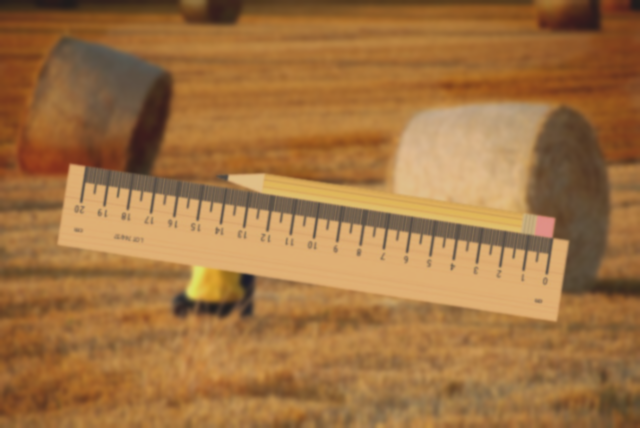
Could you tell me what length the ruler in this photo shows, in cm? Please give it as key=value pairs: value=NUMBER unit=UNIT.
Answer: value=14.5 unit=cm
